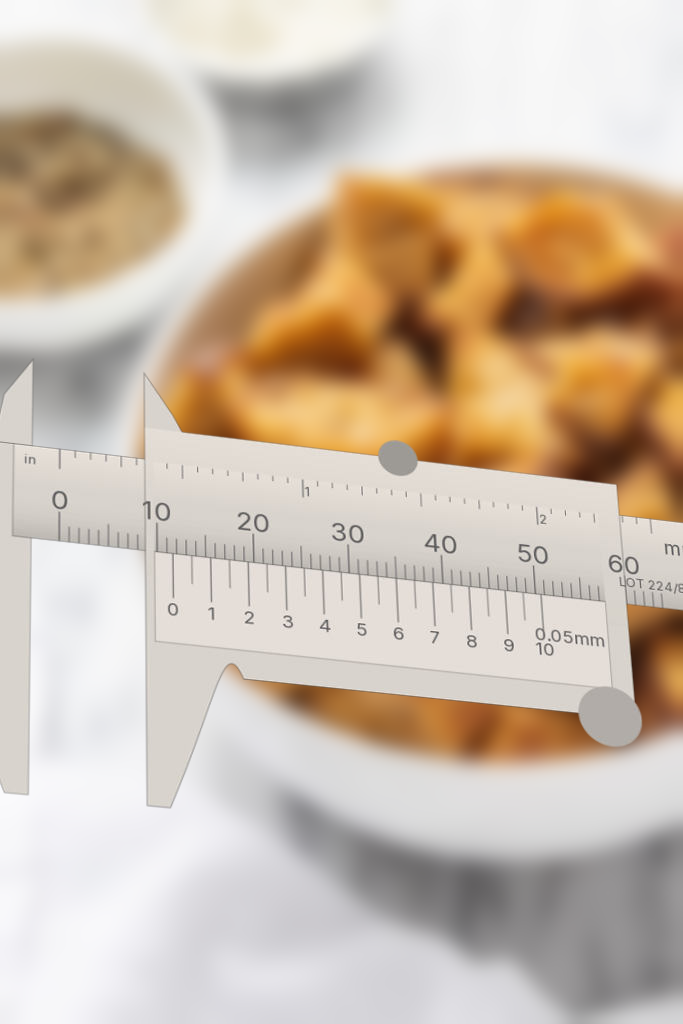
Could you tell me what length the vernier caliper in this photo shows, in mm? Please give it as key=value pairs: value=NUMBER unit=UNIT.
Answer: value=11.6 unit=mm
